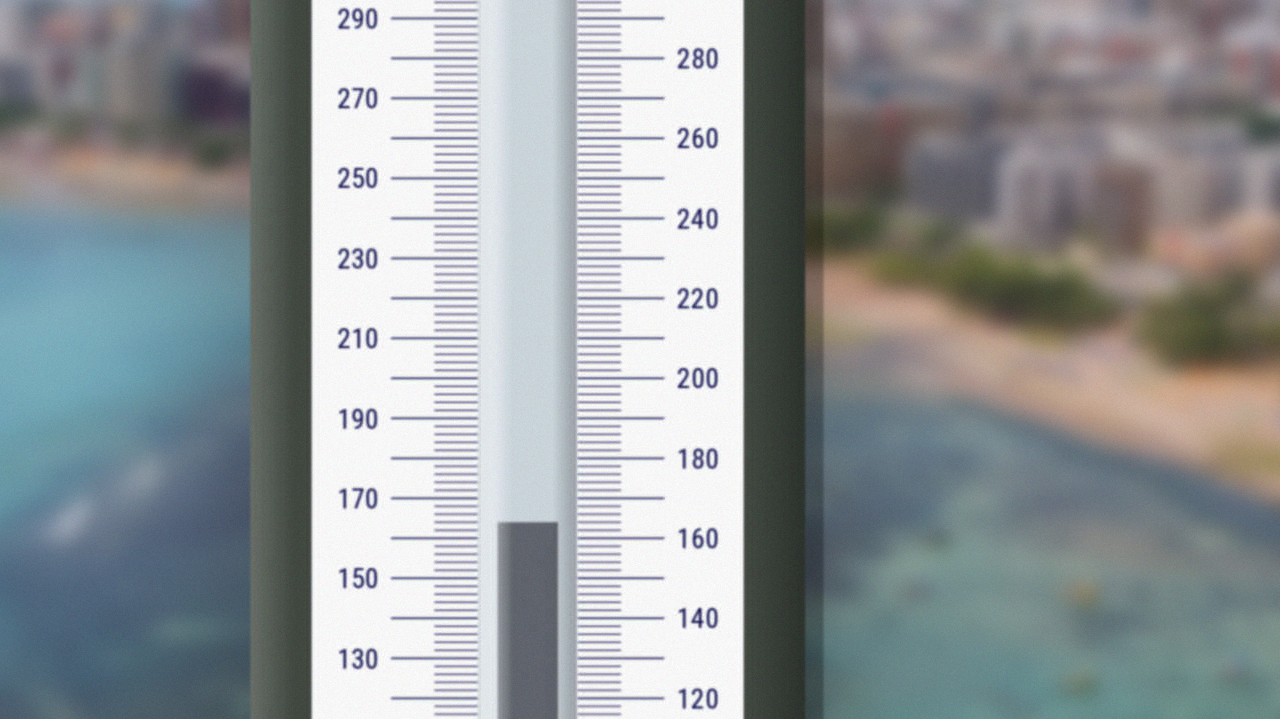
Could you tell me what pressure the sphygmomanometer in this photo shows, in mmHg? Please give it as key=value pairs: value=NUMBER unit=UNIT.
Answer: value=164 unit=mmHg
